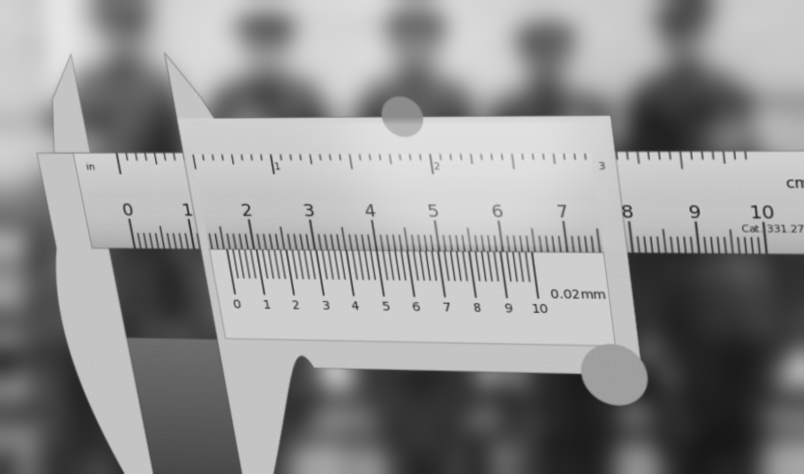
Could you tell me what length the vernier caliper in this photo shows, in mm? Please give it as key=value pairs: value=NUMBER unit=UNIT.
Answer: value=15.5 unit=mm
